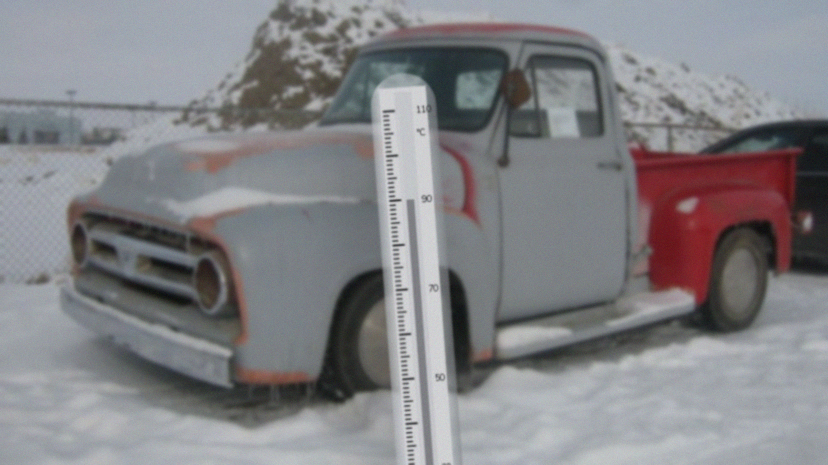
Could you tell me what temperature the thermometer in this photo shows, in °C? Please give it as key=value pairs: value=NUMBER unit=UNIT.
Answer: value=90 unit=°C
